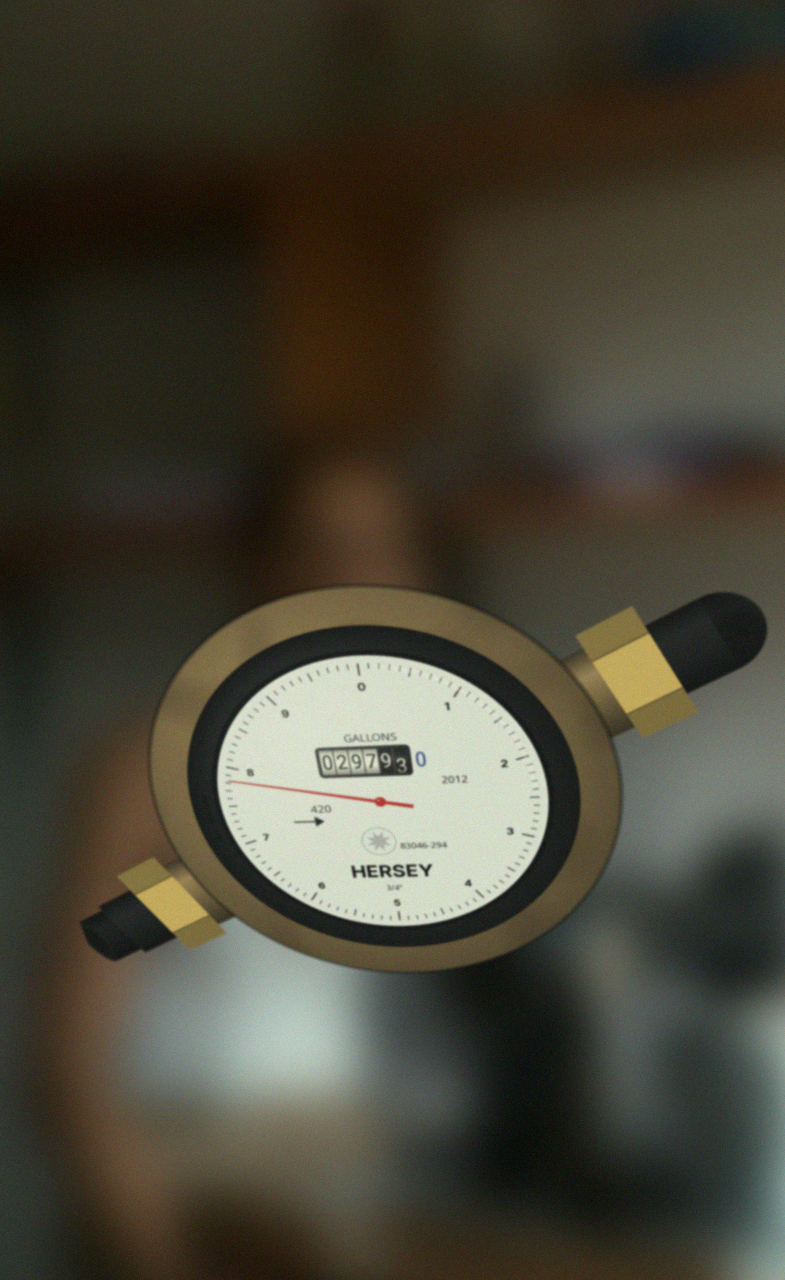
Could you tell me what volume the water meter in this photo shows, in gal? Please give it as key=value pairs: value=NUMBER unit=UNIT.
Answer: value=297927.8 unit=gal
